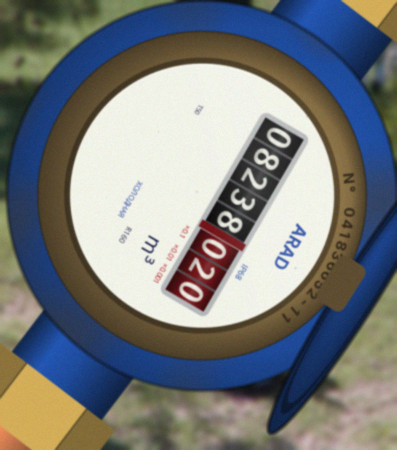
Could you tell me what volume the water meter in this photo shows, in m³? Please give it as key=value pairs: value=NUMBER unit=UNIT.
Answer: value=8238.020 unit=m³
